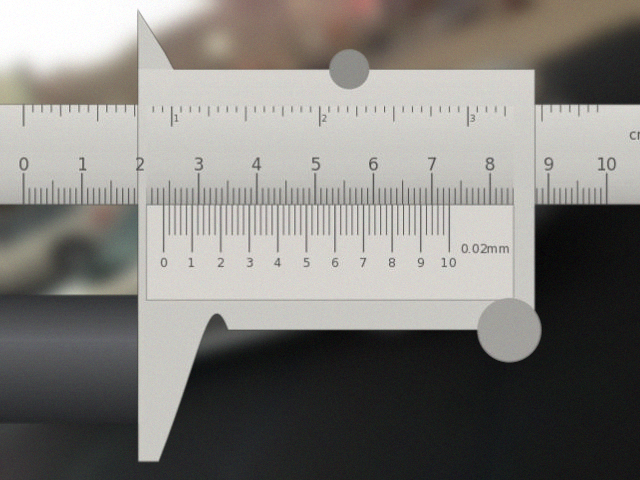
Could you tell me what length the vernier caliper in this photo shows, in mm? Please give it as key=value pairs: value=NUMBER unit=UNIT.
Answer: value=24.0 unit=mm
